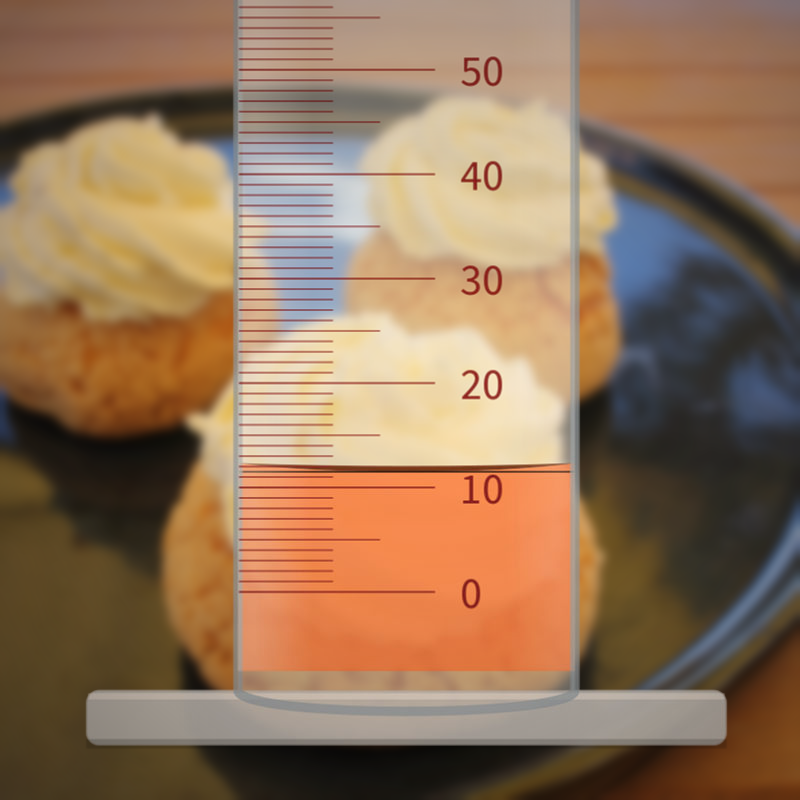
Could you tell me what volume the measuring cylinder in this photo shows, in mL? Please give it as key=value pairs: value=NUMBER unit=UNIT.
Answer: value=11.5 unit=mL
